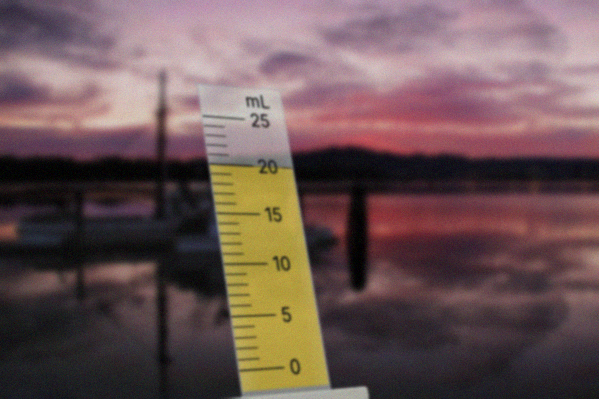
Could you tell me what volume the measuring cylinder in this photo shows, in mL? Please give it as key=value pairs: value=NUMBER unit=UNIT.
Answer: value=20 unit=mL
